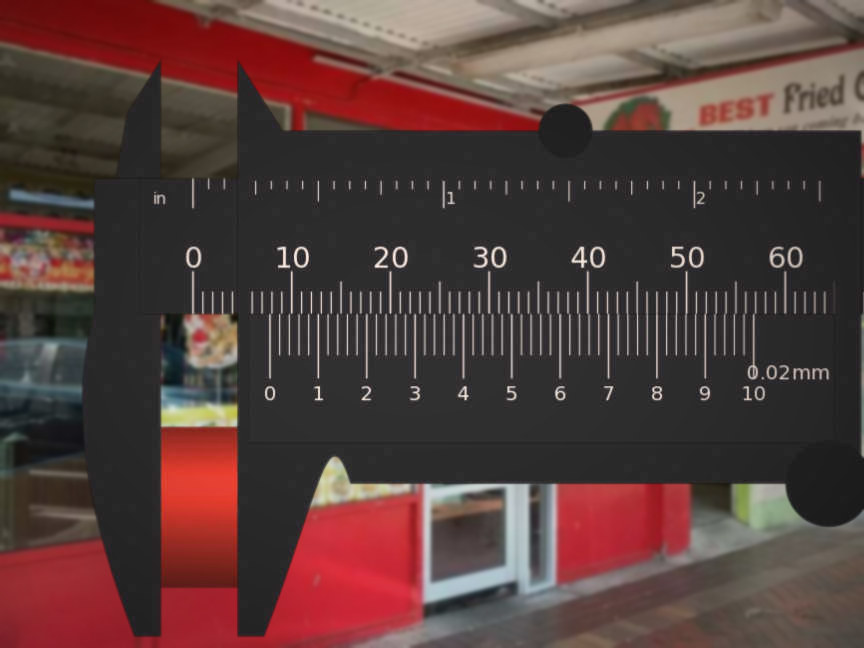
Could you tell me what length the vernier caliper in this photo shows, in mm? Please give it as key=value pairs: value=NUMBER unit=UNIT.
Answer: value=7.8 unit=mm
